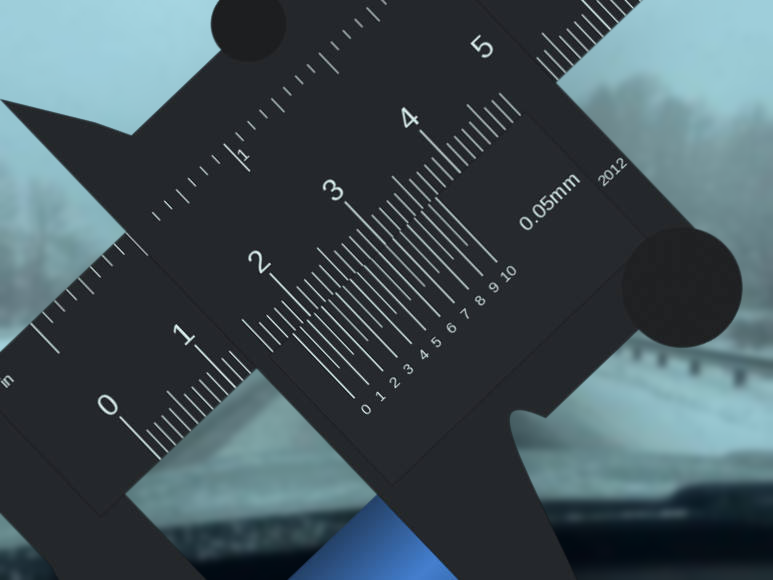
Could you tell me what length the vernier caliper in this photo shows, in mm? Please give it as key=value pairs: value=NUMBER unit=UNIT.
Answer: value=17.6 unit=mm
